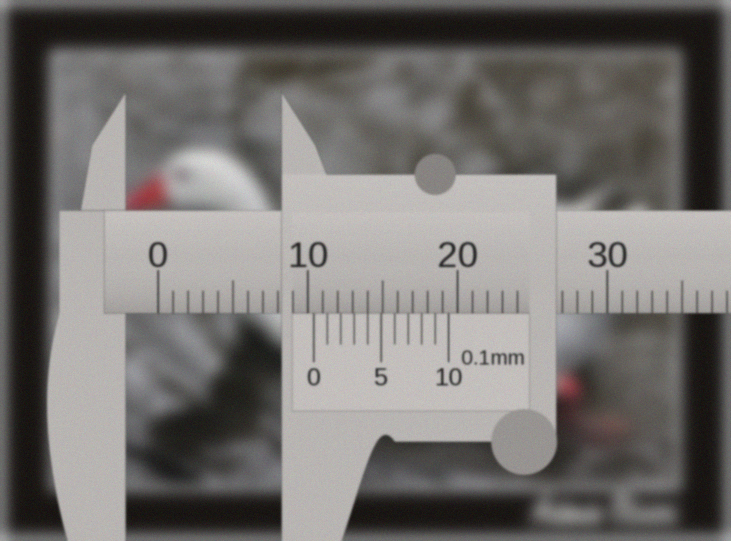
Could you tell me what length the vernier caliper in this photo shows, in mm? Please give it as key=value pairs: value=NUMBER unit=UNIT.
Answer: value=10.4 unit=mm
